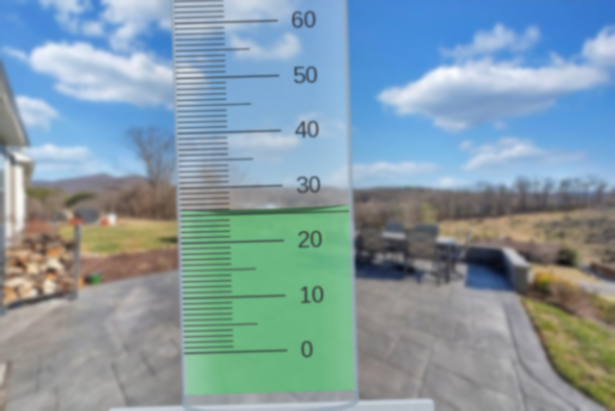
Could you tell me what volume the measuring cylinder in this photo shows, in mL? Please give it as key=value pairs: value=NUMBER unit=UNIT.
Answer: value=25 unit=mL
